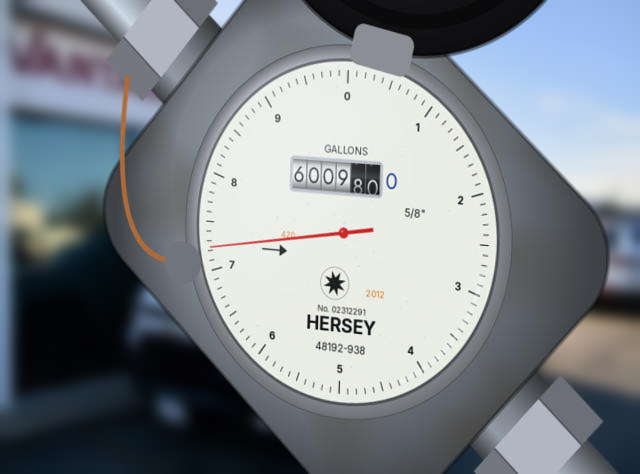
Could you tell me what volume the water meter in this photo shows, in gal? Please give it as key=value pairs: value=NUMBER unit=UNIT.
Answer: value=6009797.2 unit=gal
